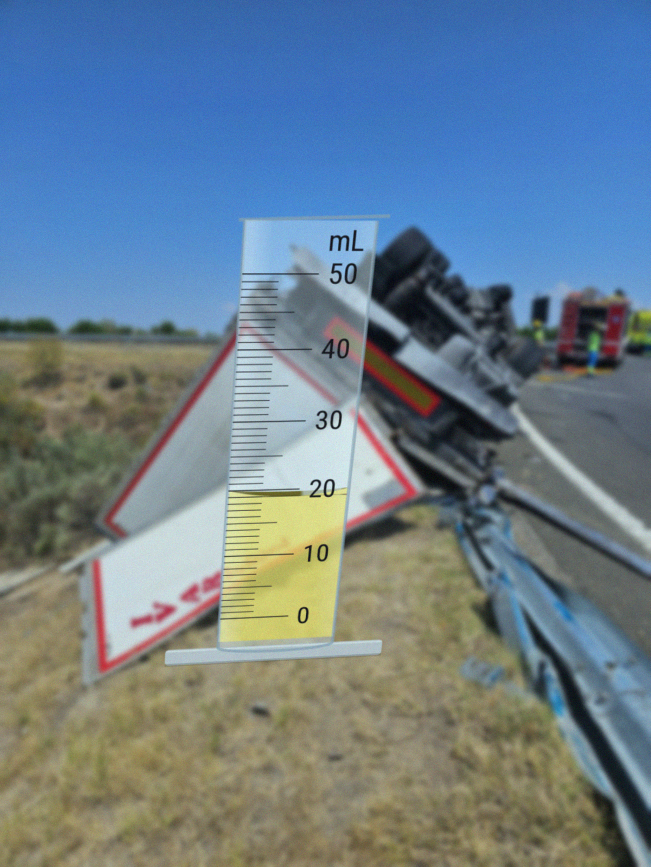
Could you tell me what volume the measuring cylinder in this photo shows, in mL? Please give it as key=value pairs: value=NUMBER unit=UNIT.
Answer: value=19 unit=mL
